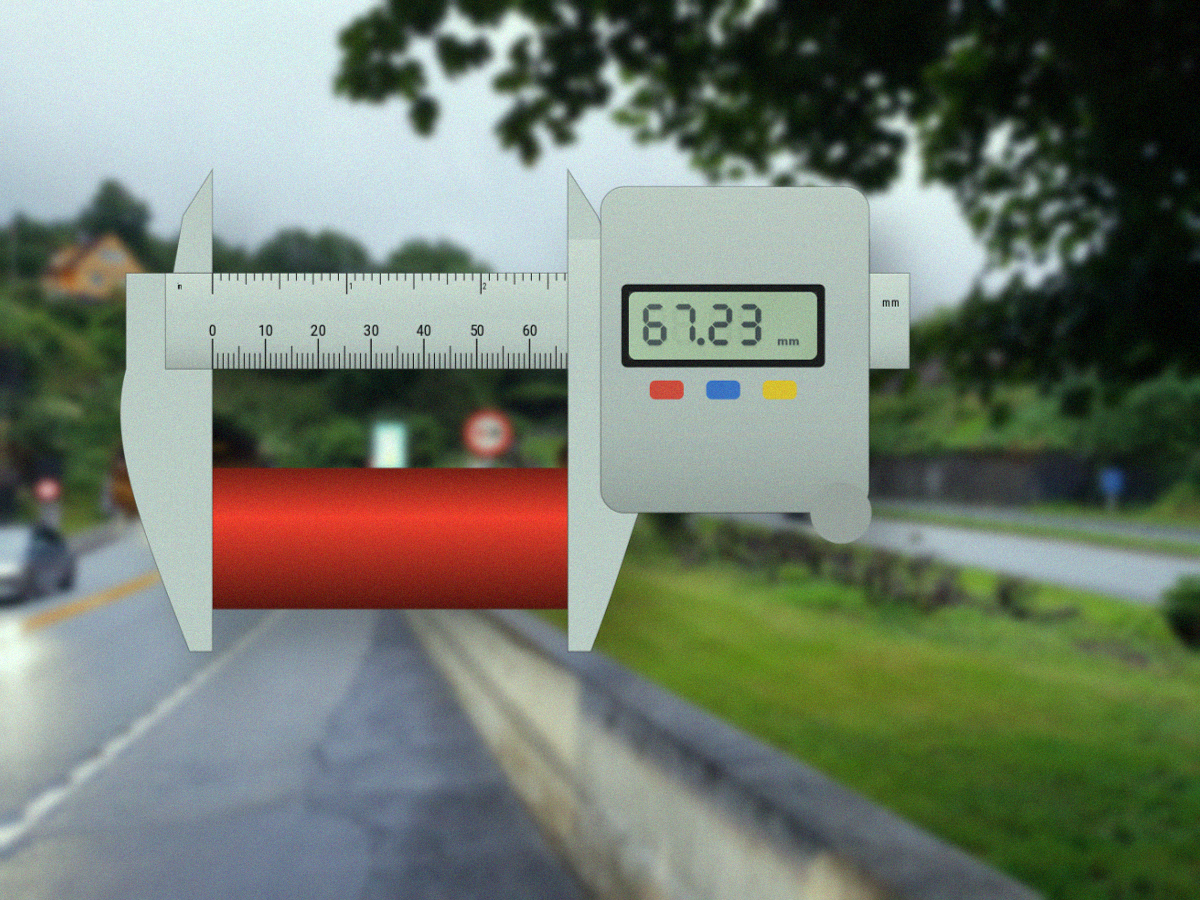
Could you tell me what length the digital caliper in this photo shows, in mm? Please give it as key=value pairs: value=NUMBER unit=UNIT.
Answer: value=67.23 unit=mm
